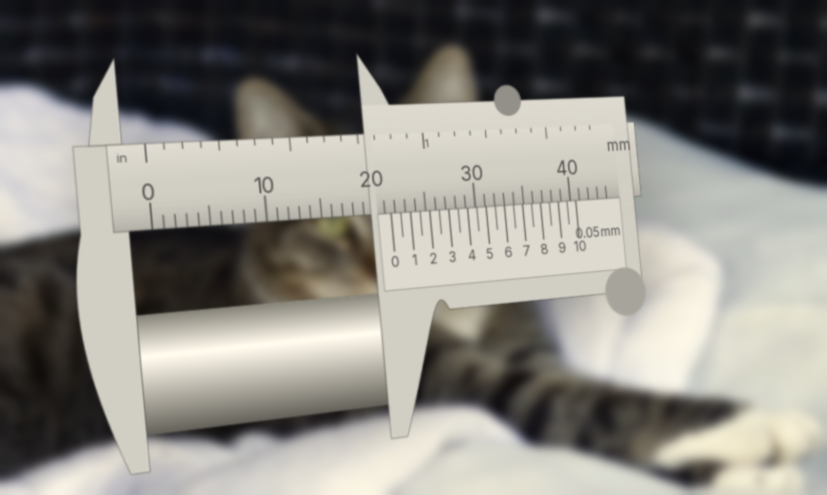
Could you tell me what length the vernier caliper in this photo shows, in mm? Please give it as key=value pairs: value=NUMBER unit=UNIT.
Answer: value=21.6 unit=mm
